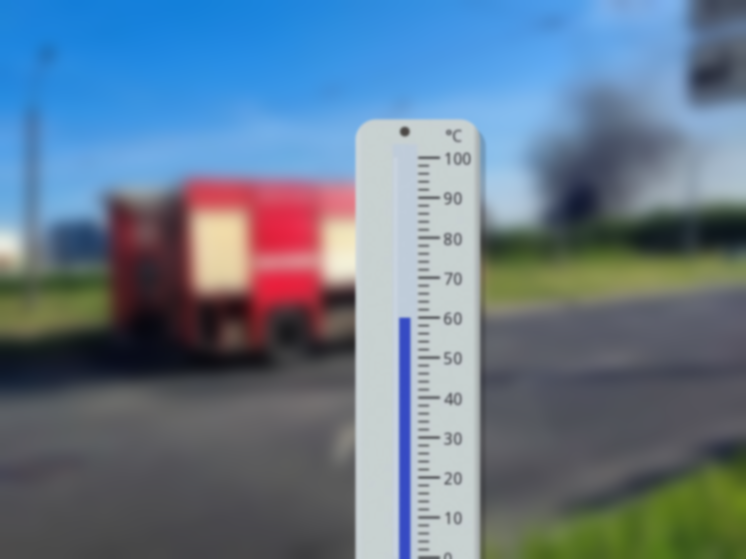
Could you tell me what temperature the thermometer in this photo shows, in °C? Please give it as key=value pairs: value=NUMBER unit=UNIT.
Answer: value=60 unit=°C
